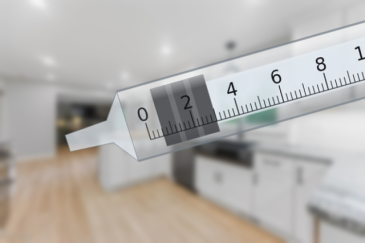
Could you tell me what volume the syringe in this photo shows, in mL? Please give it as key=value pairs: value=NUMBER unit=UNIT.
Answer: value=0.6 unit=mL
